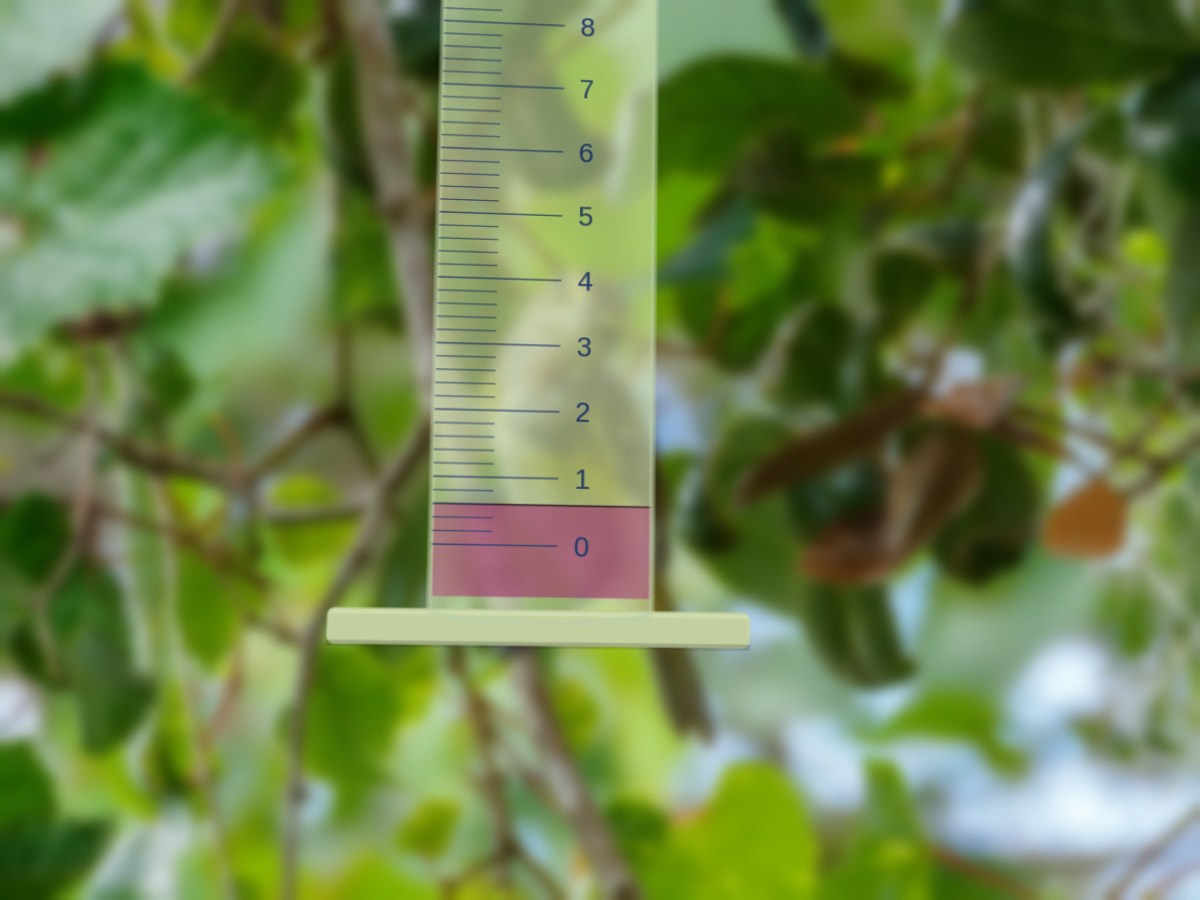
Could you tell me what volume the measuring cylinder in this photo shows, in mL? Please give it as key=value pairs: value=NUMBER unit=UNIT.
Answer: value=0.6 unit=mL
